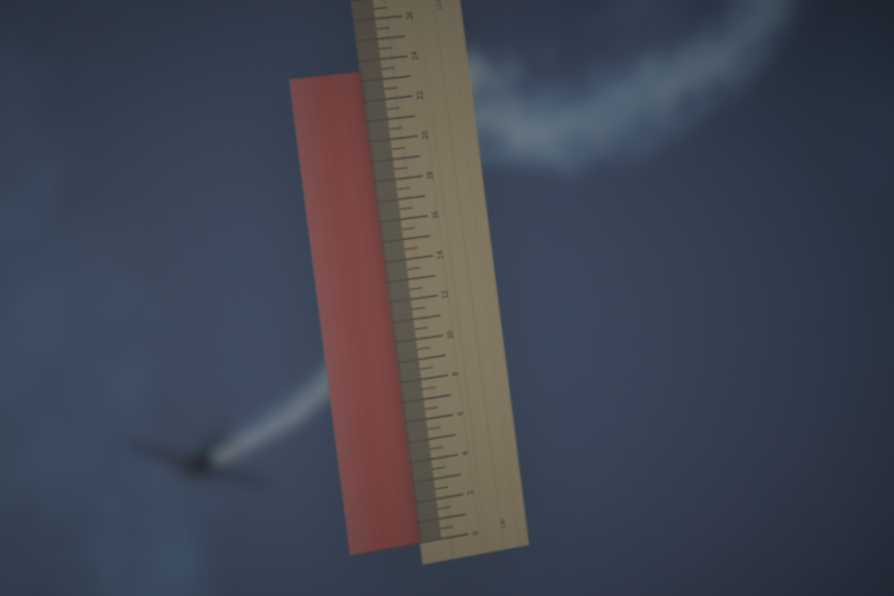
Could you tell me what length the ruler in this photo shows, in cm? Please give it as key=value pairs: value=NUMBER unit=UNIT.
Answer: value=23.5 unit=cm
